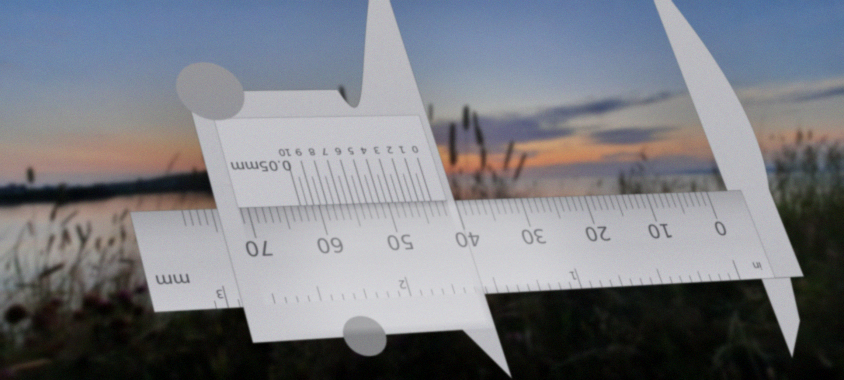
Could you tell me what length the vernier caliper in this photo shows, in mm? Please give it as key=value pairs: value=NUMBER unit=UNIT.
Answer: value=43.6 unit=mm
